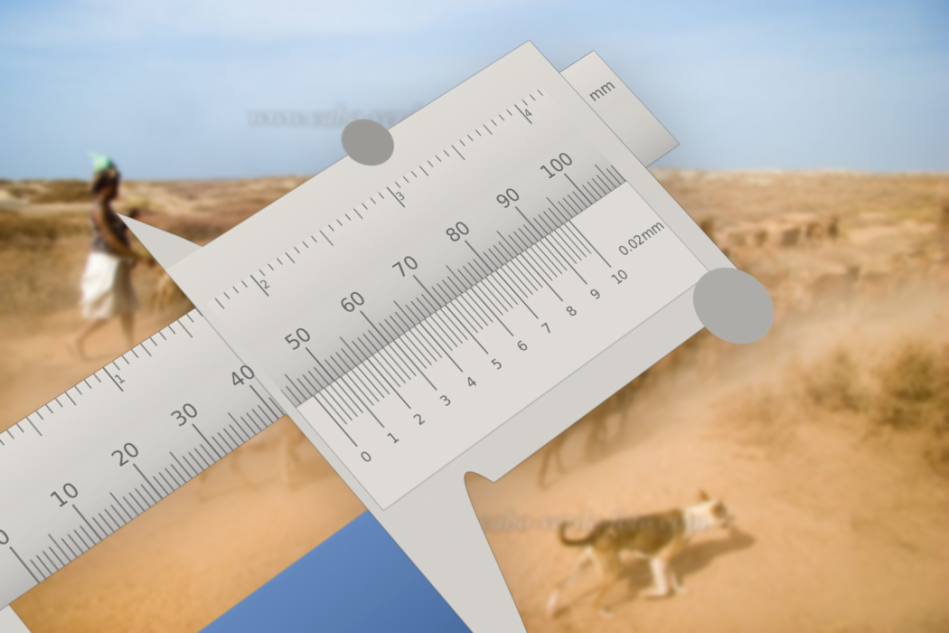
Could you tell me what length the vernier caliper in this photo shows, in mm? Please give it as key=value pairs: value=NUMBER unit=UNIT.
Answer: value=46.2 unit=mm
